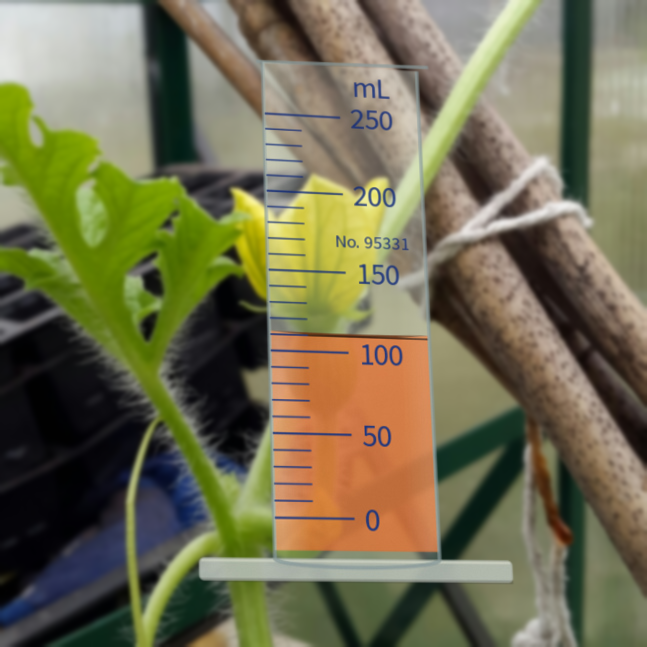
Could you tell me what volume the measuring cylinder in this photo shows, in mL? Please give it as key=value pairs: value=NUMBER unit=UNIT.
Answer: value=110 unit=mL
